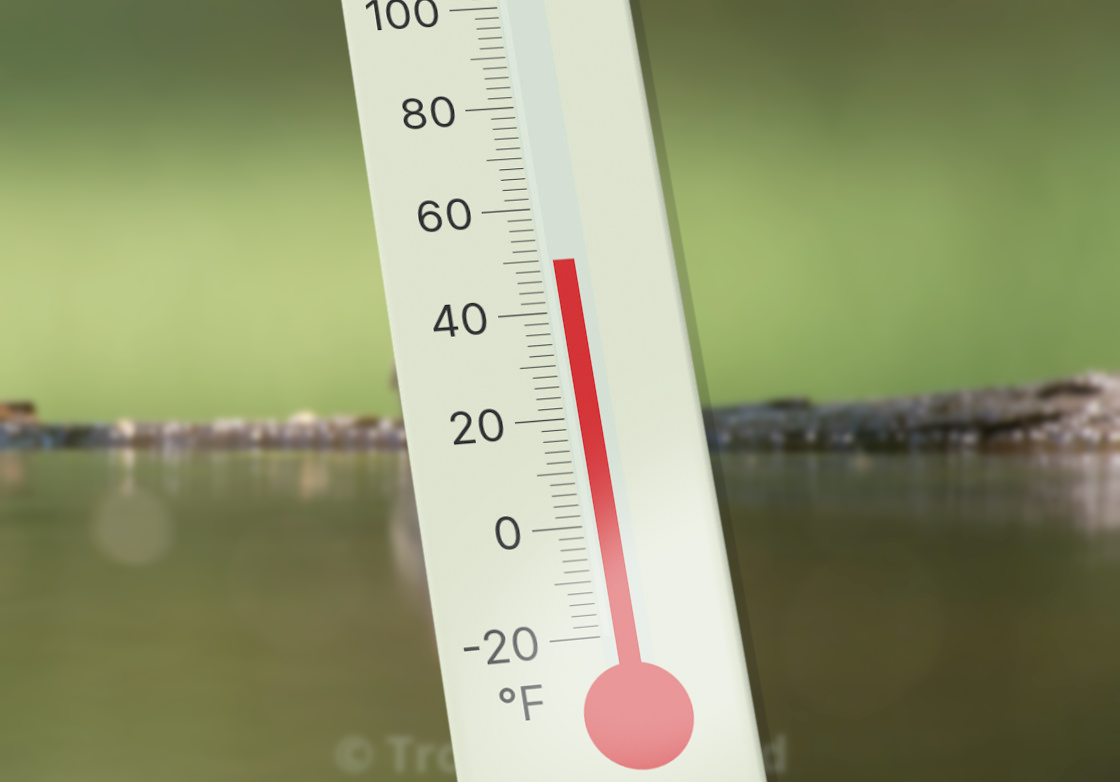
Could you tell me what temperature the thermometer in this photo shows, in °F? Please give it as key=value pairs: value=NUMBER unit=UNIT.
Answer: value=50 unit=°F
